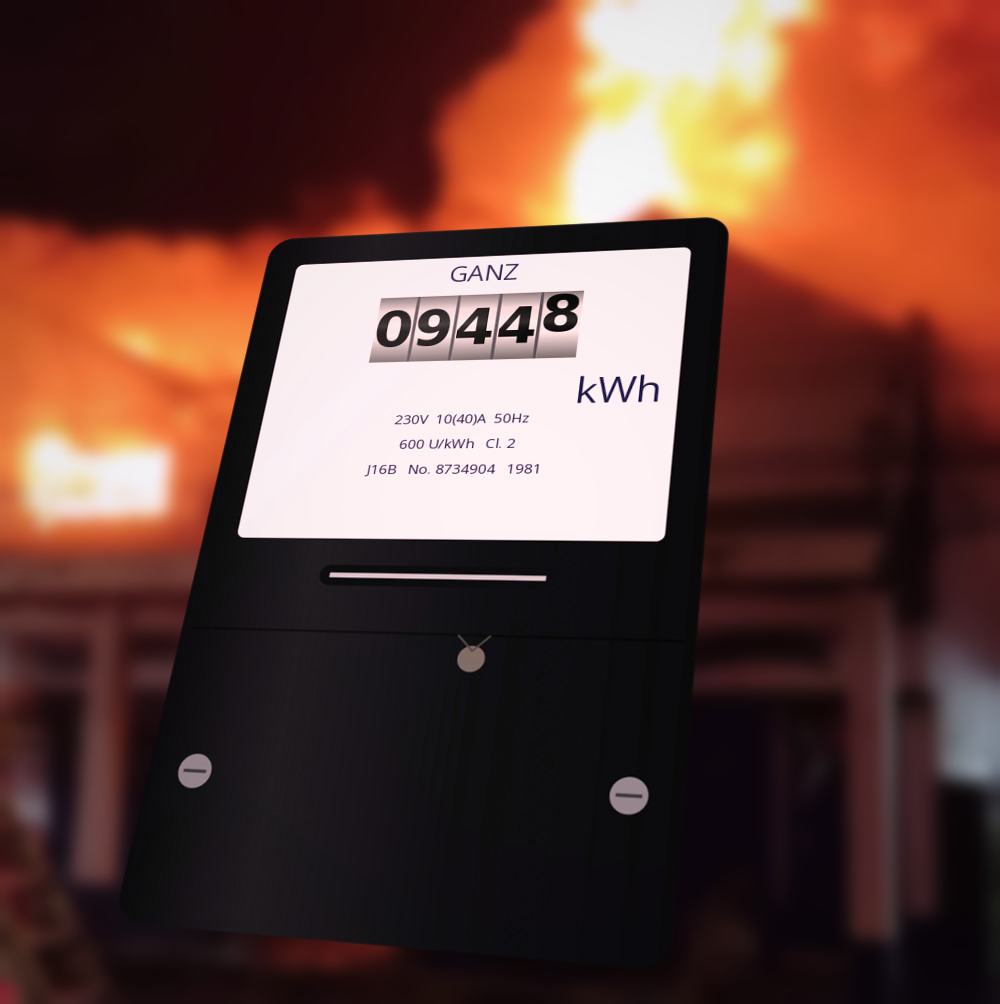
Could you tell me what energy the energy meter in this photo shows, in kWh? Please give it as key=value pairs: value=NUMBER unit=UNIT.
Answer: value=9448 unit=kWh
